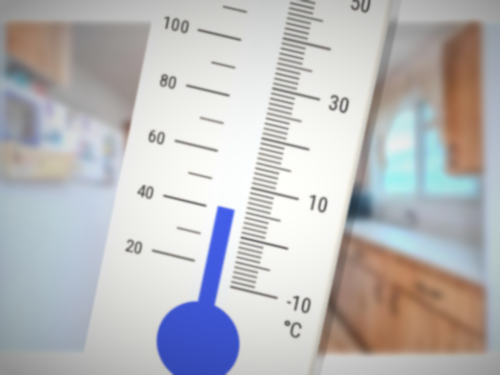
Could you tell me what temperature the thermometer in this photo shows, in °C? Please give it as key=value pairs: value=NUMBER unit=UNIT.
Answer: value=5 unit=°C
